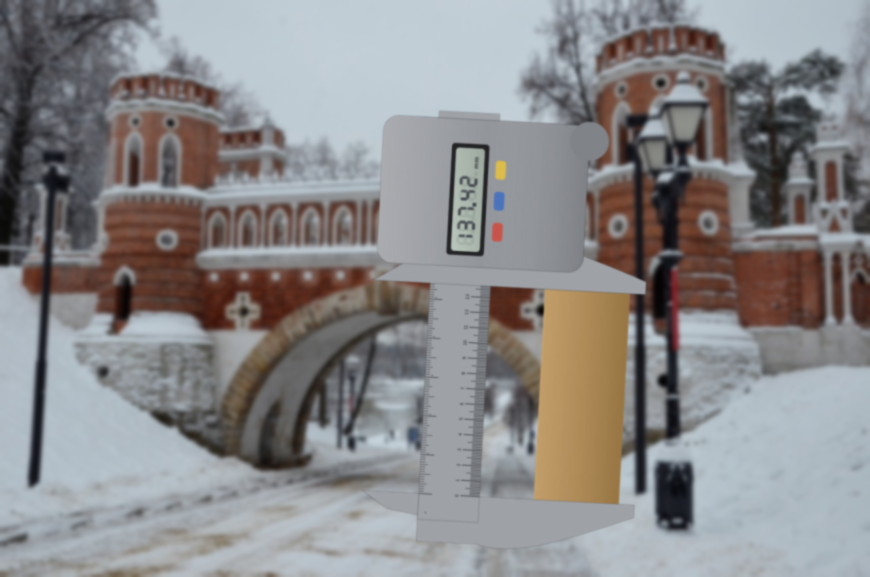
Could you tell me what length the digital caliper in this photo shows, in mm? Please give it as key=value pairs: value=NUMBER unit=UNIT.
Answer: value=137.42 unit=mm
